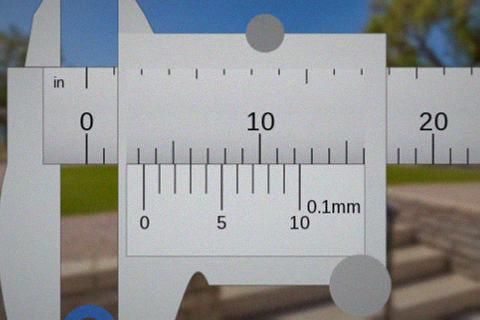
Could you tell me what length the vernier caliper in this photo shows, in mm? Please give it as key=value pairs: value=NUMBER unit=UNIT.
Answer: value=3.3 unit=mm
